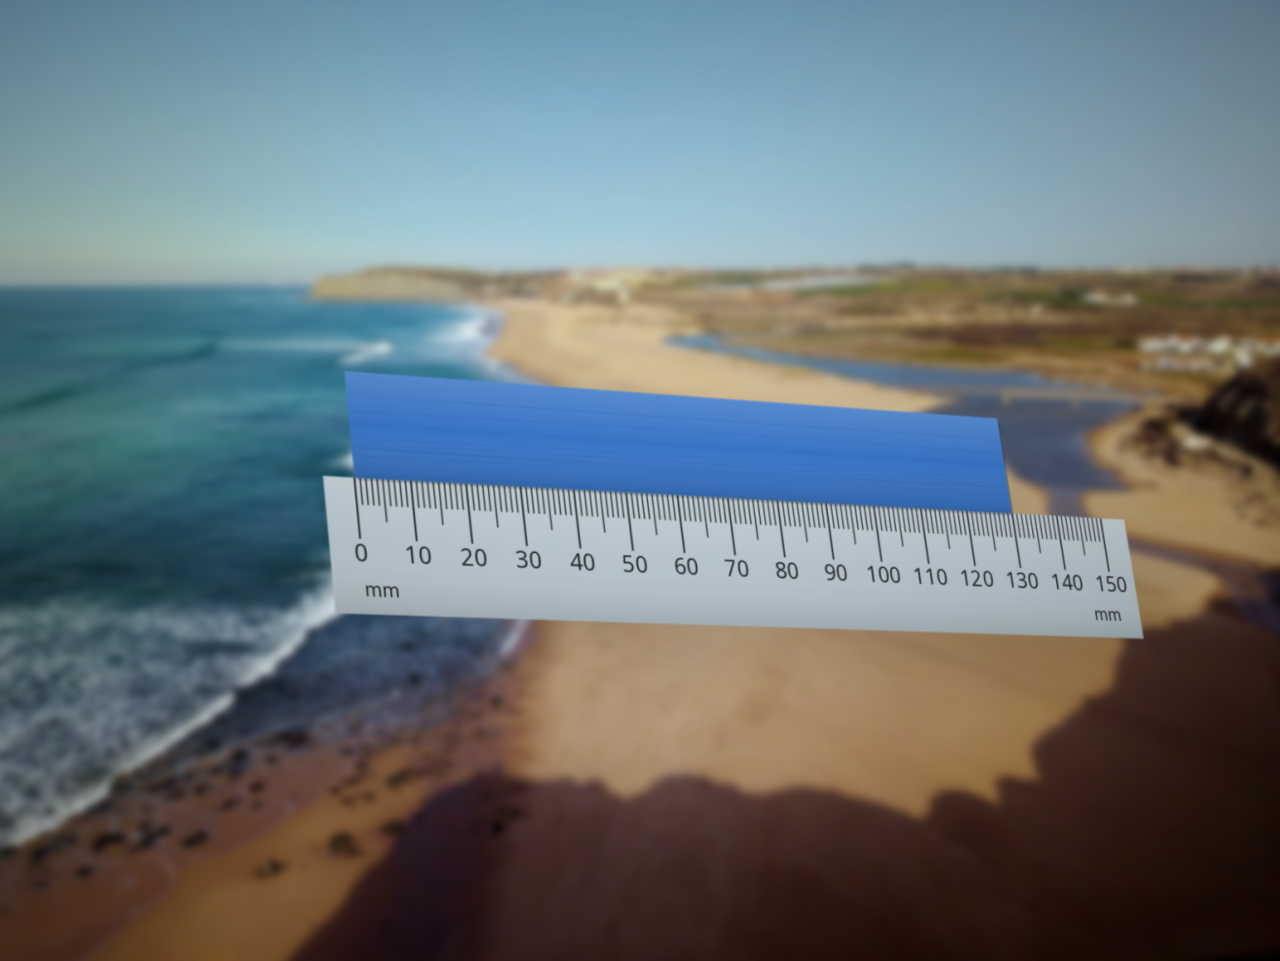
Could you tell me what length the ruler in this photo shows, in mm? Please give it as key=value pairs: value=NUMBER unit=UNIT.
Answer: value=130 unit=mm
